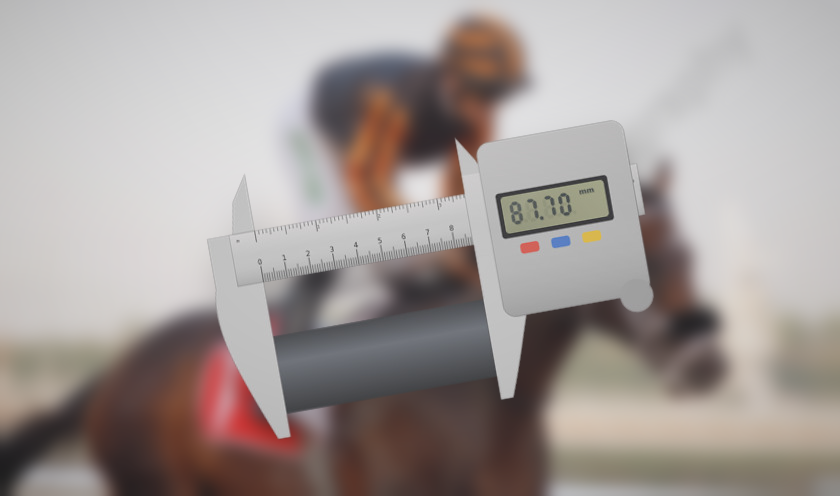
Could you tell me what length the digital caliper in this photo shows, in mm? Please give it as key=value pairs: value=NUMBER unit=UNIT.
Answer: value=87.70 unit=mm
